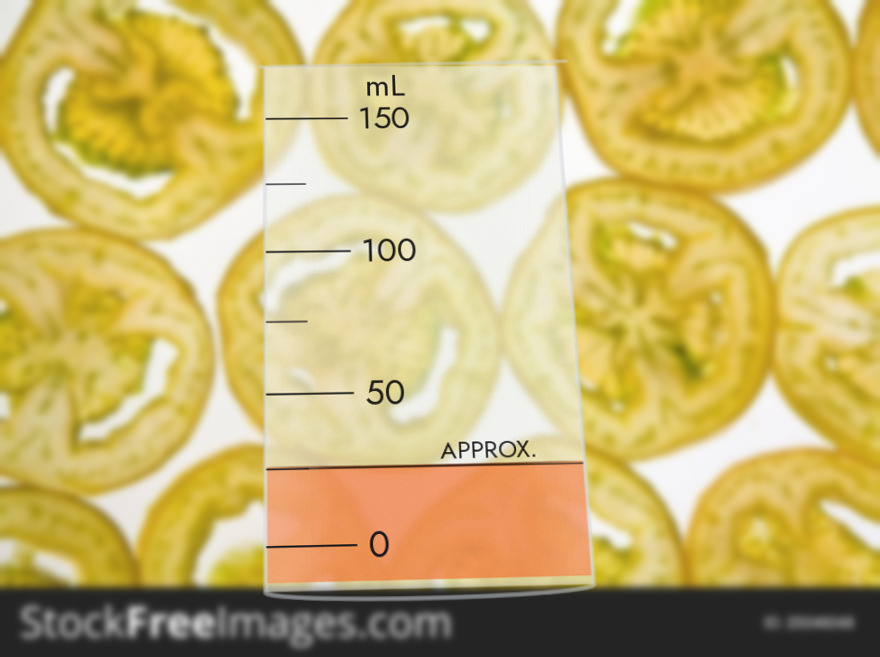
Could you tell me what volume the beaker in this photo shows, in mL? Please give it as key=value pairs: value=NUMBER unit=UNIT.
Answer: value=25 unit=mL
